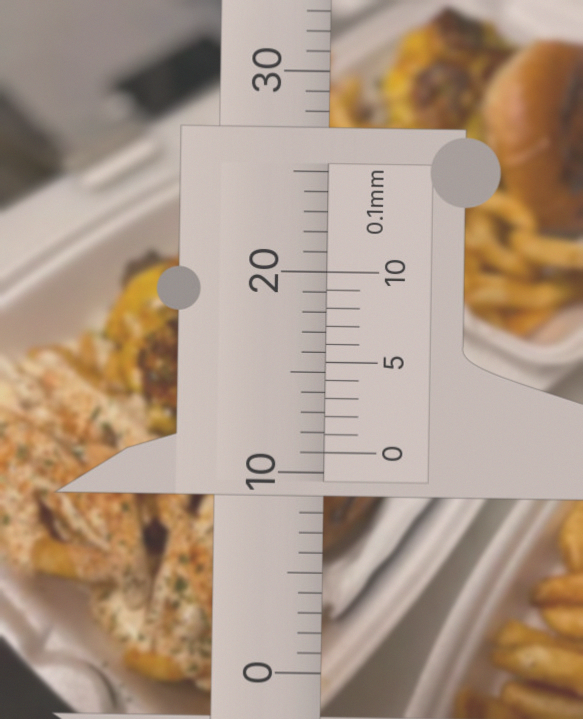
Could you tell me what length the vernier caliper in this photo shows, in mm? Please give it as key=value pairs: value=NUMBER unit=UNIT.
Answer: value=11.0 unit=mm
